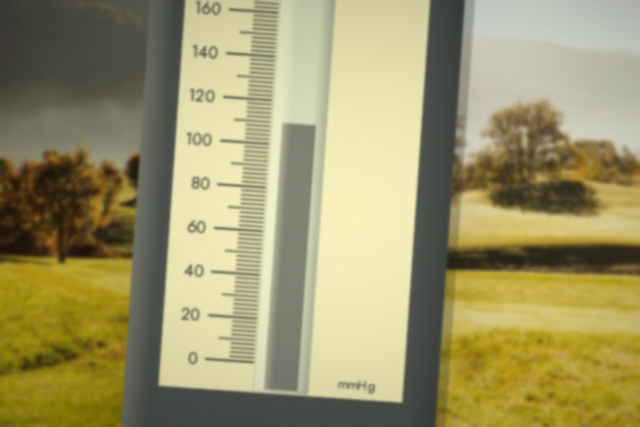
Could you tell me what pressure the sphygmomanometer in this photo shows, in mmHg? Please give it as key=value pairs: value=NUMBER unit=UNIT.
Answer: value=110 unit=mmHg
